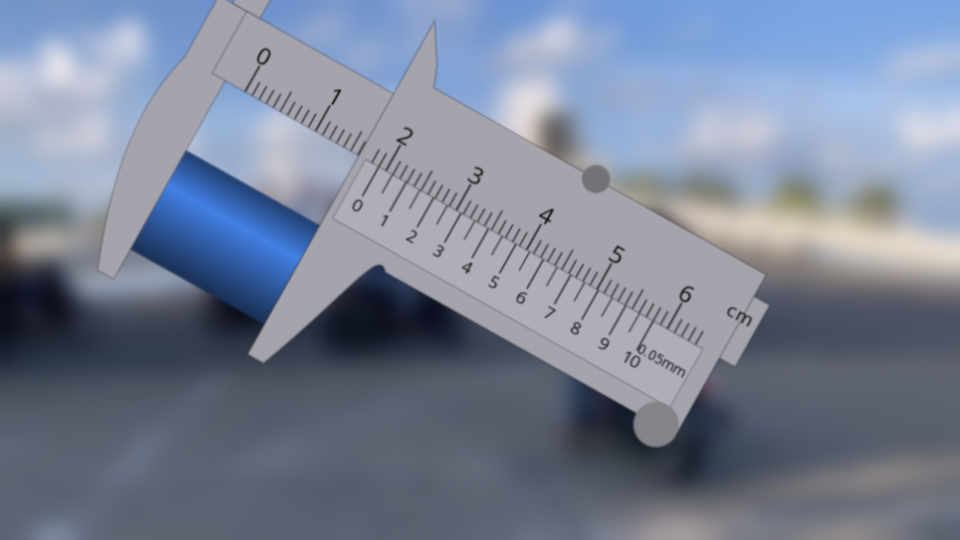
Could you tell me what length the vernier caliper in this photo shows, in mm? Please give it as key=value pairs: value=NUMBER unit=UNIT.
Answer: value=19.0 unit=mm
